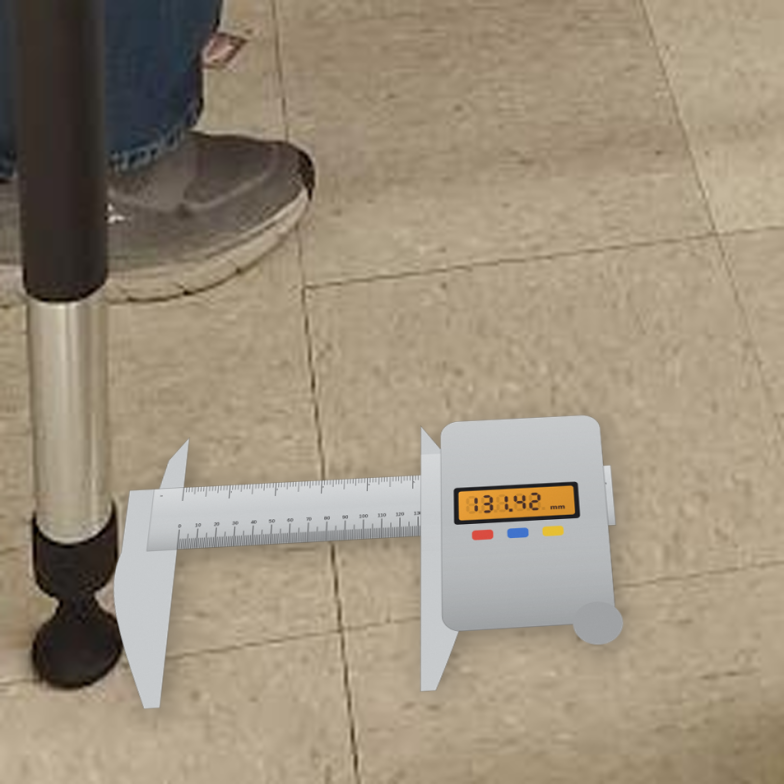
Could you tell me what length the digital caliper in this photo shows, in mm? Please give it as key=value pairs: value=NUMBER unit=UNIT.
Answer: value=131.42 unit=mm
